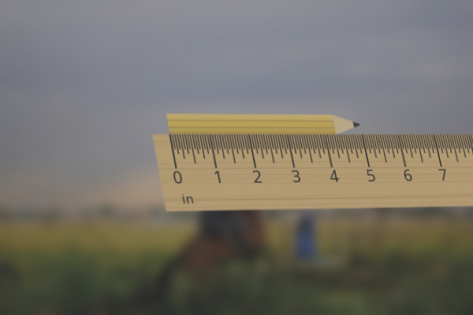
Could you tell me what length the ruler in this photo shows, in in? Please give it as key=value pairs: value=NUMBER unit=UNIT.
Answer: value=5 unit=in
